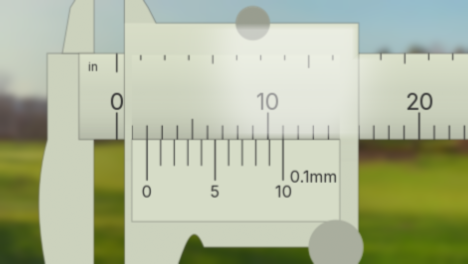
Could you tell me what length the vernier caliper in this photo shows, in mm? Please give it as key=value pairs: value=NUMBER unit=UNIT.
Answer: value=2.0 unit=mm
